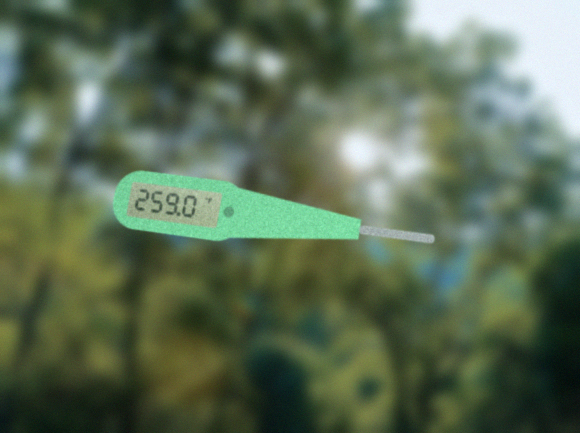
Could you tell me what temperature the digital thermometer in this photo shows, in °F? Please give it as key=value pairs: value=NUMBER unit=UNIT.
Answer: value=259.0 unit=°F
